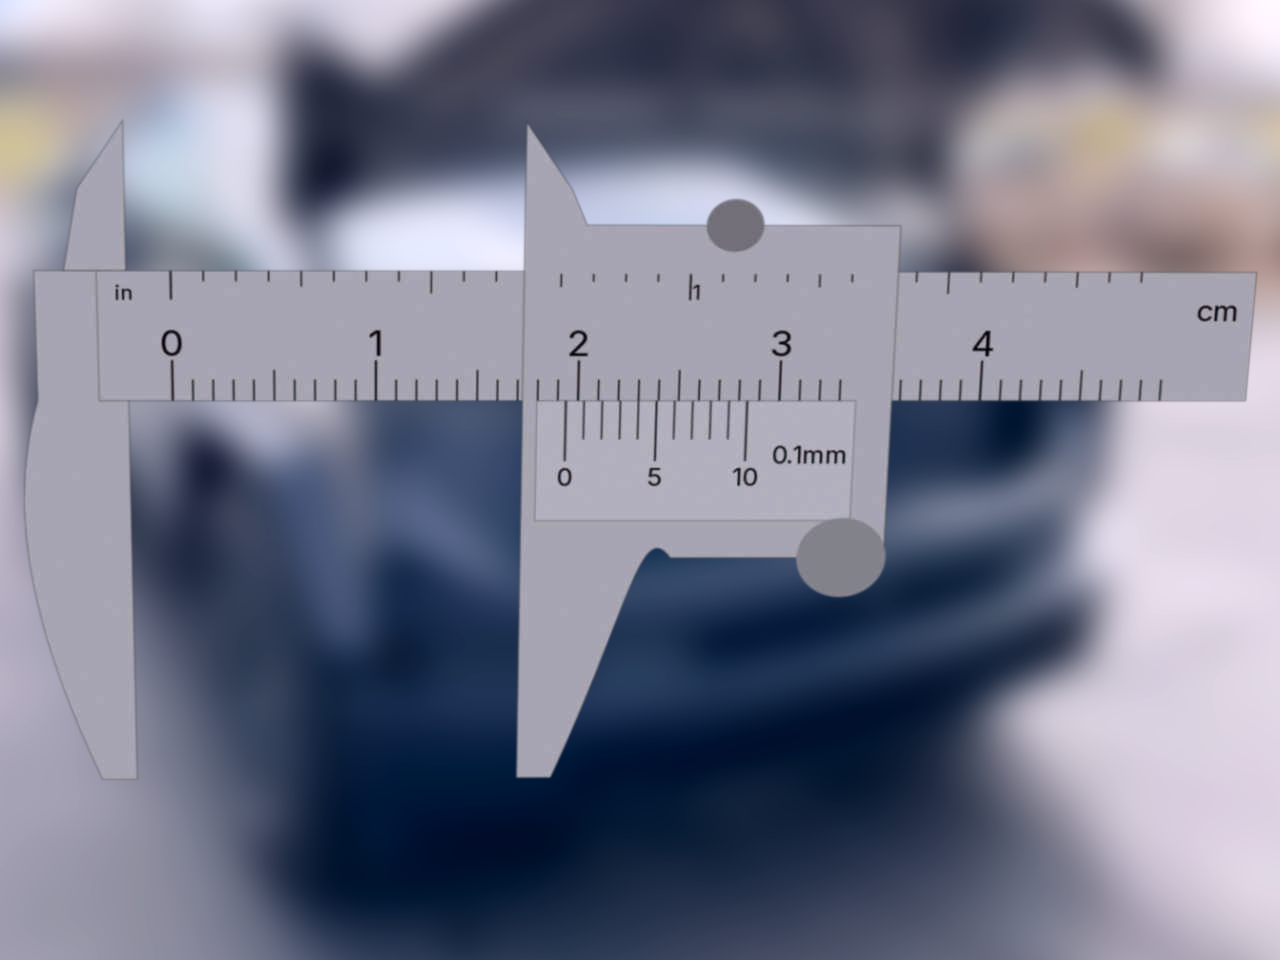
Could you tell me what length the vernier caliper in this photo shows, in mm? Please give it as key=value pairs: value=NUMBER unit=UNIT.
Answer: value=19.4 unit=mm
